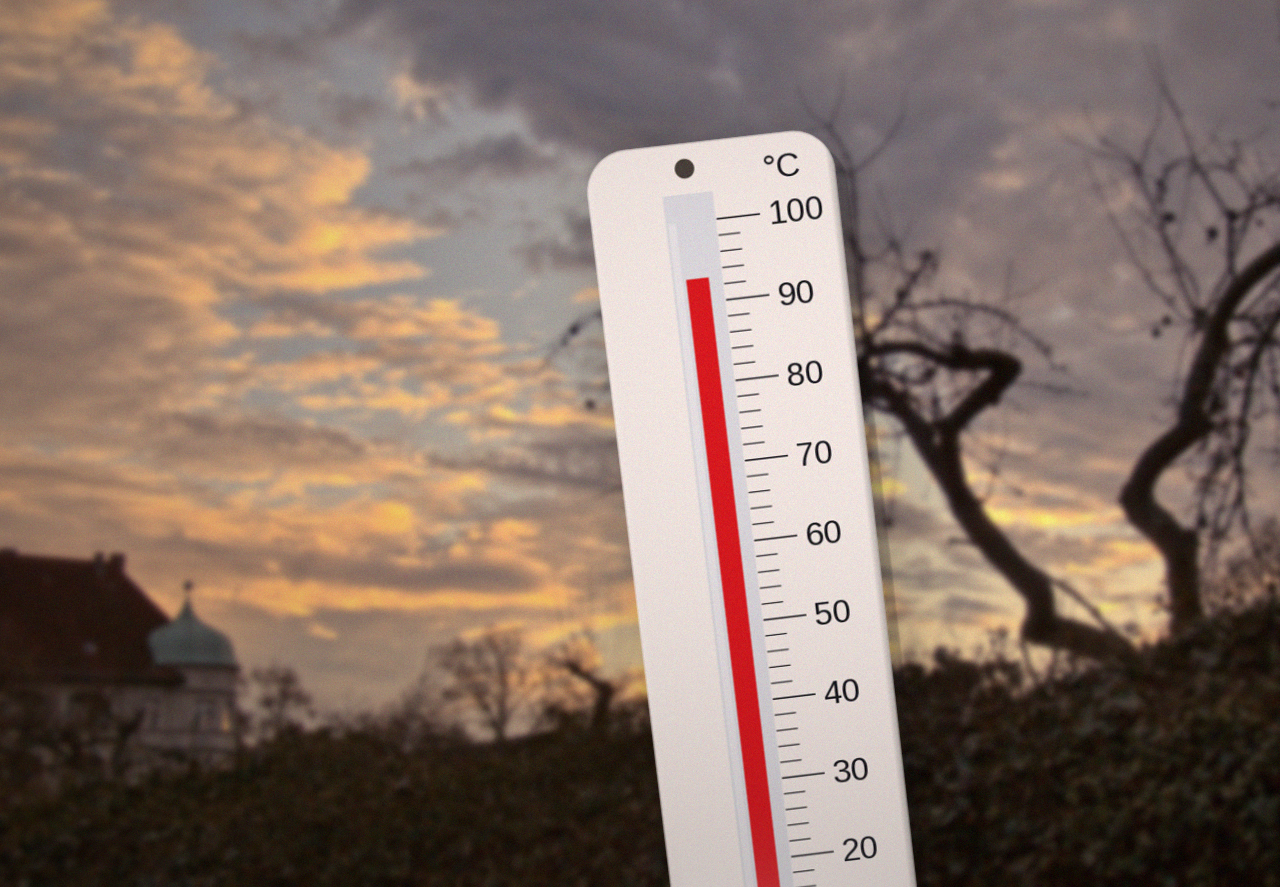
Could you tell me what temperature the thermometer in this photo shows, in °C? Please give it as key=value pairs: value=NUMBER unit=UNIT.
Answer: value=93 unit=°C
